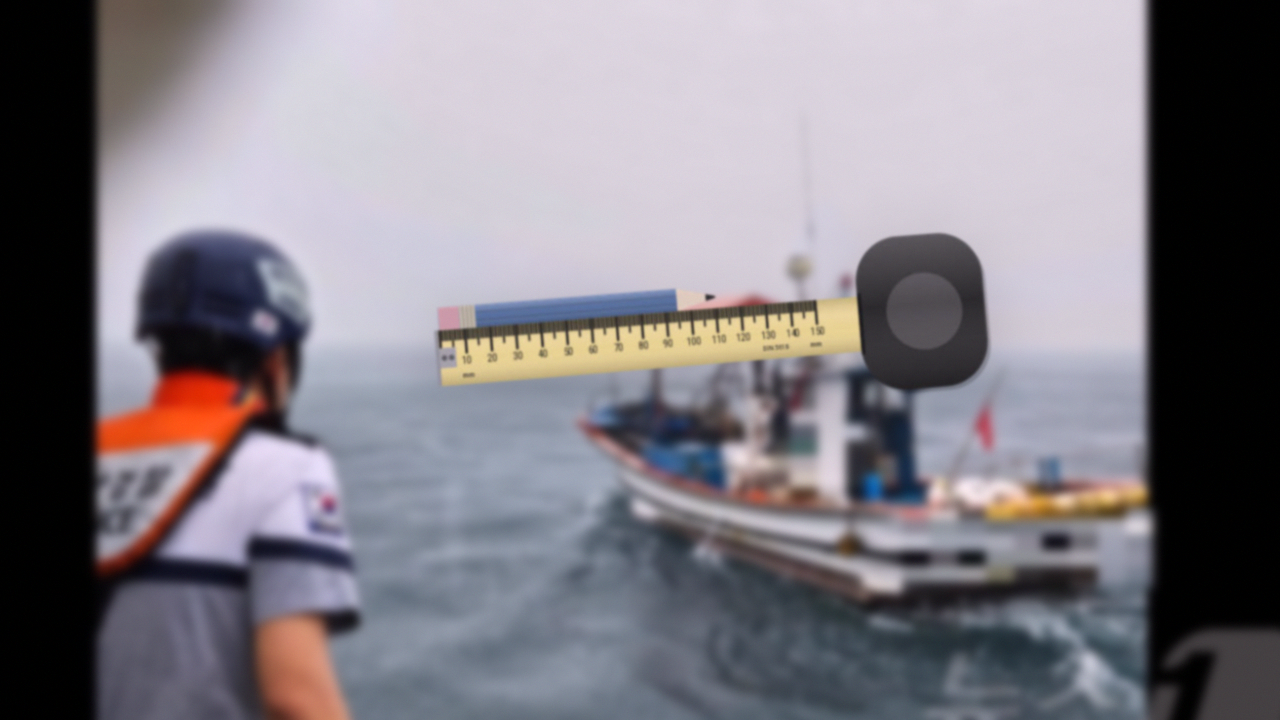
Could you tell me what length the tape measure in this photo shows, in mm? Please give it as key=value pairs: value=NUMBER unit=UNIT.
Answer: value=110 unit=mm
